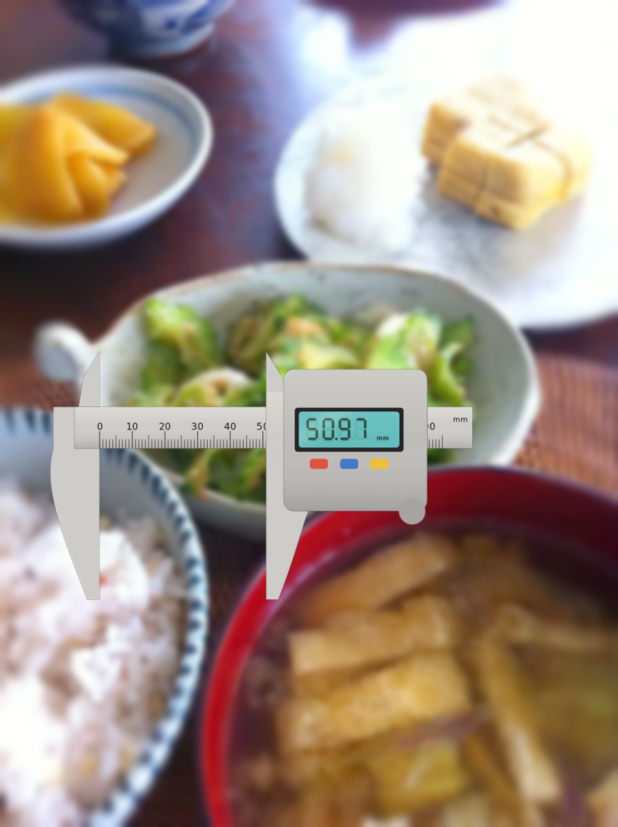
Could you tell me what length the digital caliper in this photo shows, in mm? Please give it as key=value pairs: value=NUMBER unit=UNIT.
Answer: value=50.97 unit=mm
